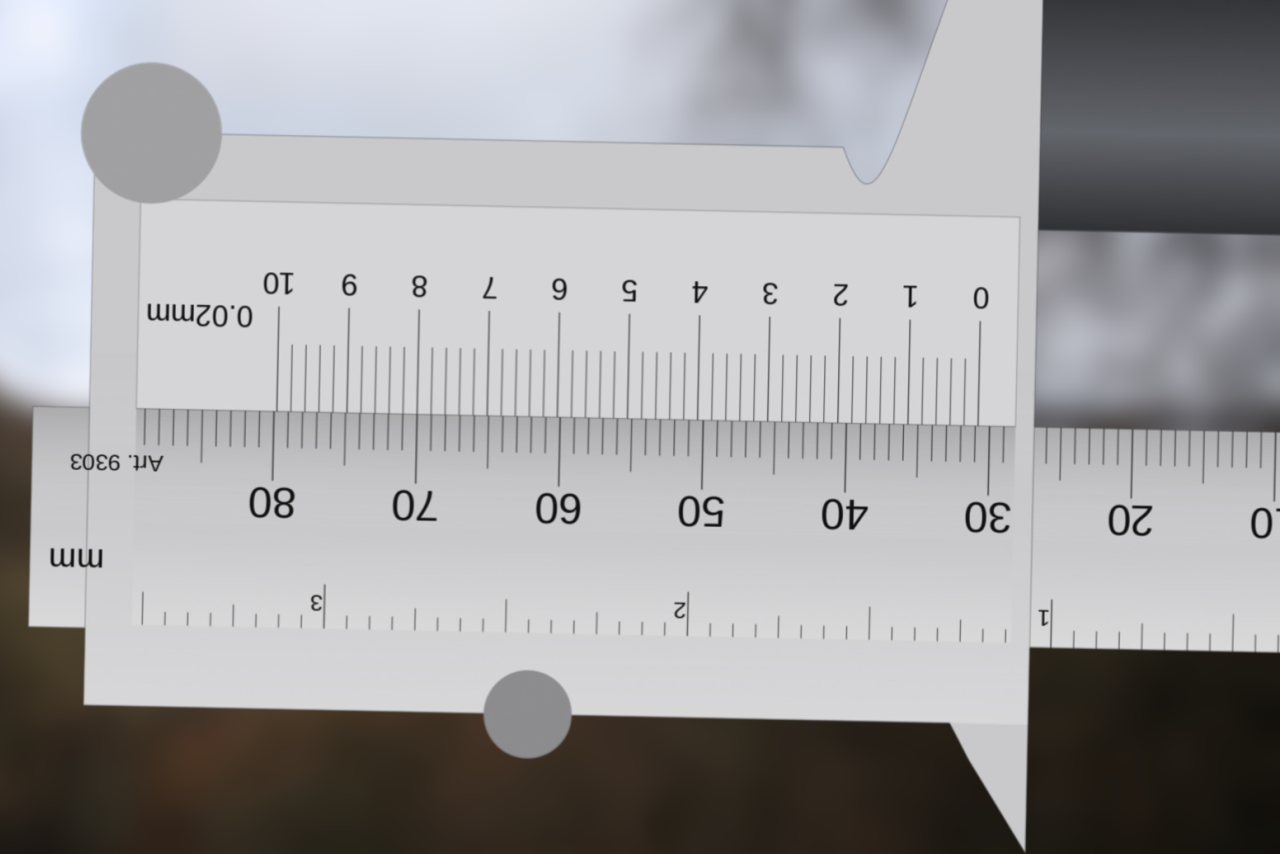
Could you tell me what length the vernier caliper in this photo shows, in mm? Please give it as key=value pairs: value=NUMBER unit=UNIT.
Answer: value=30.8 unit=mm
